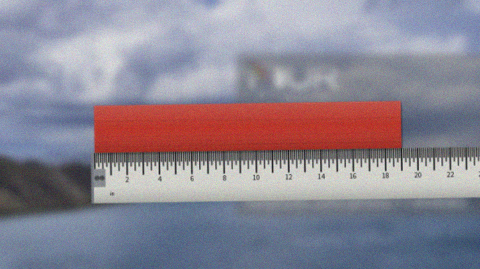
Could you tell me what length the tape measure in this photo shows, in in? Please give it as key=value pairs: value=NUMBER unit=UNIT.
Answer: value=19 unit=in
